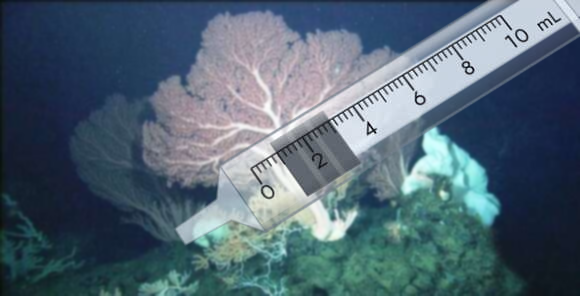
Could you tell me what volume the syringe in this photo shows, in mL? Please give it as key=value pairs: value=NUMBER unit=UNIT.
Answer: value=1 unit=mL
